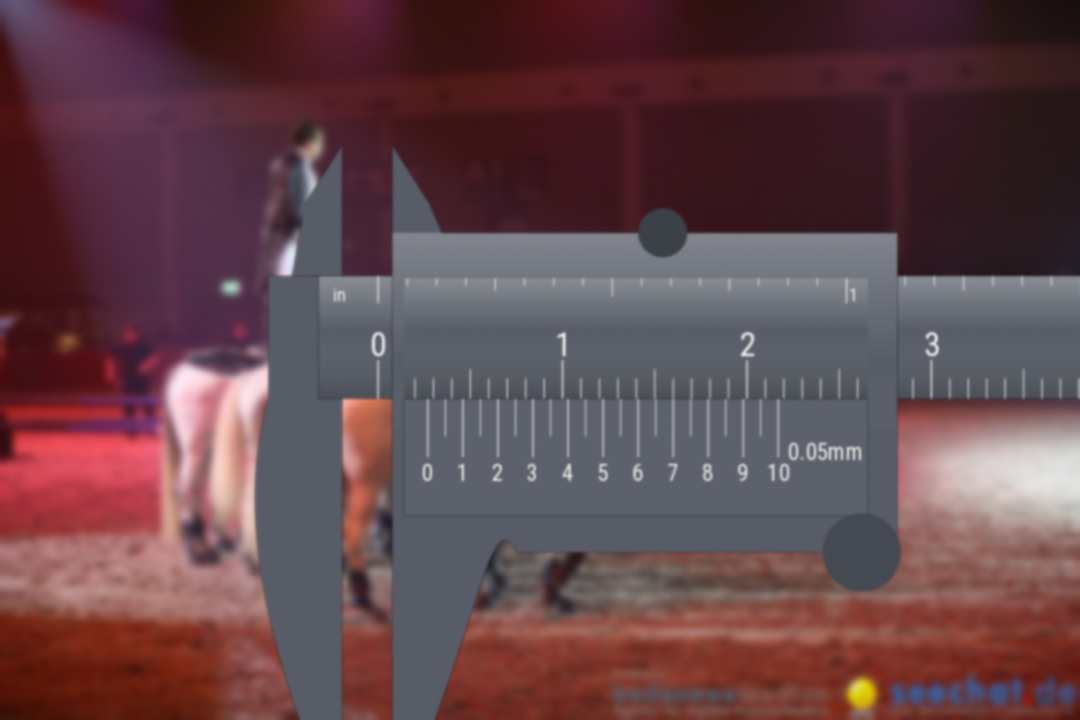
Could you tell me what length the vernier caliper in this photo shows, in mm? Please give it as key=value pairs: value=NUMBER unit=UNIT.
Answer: value=2.7 unit=mm
